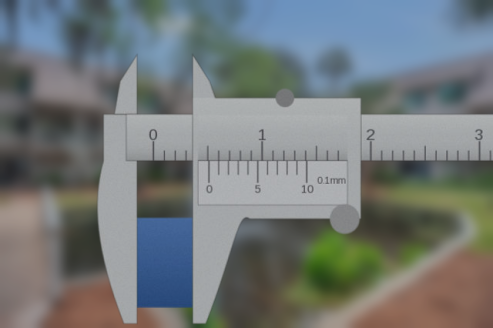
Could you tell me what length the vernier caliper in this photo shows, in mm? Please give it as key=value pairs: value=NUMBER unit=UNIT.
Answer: value=5.1 unit=mm
